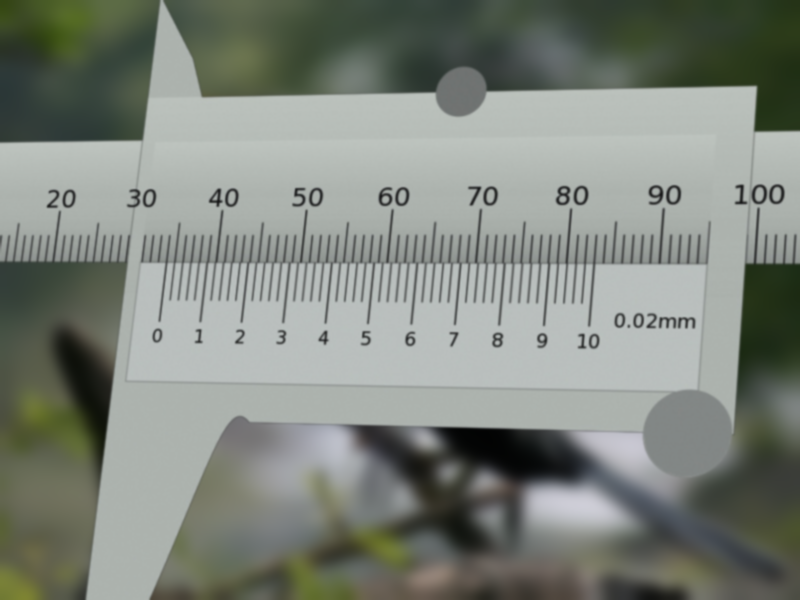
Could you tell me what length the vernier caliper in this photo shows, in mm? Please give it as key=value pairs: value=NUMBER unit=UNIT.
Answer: value=34.0 unit=mm
